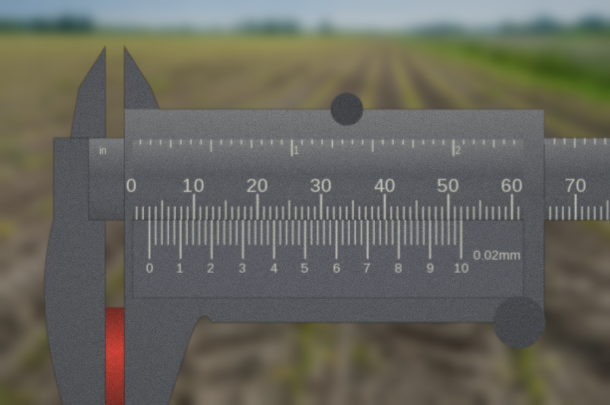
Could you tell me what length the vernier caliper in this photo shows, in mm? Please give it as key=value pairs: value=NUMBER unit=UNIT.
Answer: value=3.0 unit=mm
